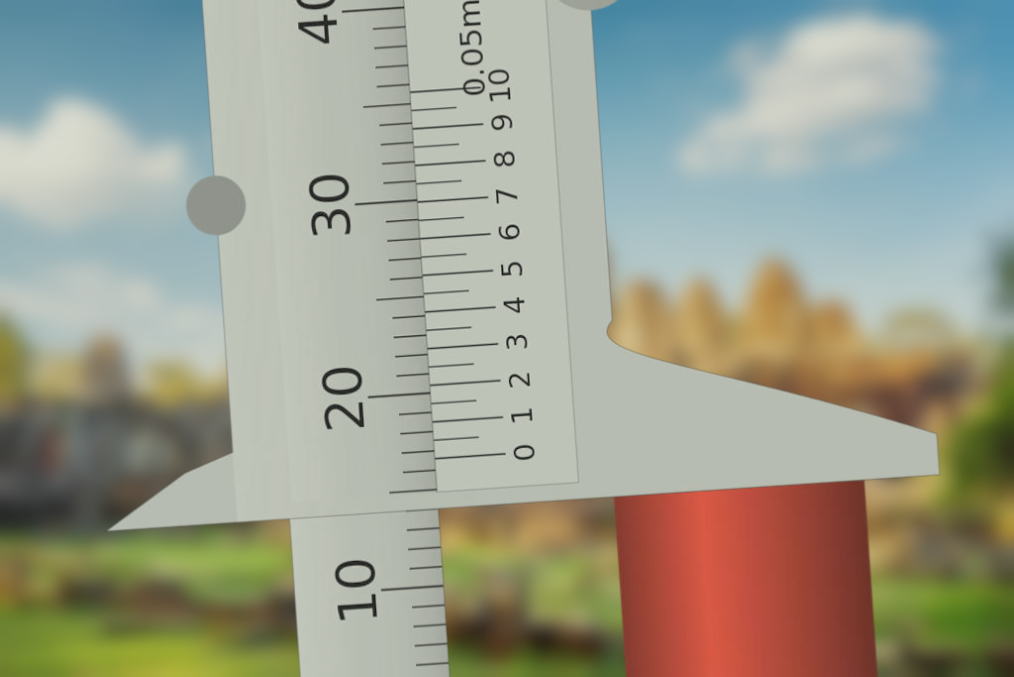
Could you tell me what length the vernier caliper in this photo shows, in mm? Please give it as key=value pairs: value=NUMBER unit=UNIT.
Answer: value=16.6 unit=mm
